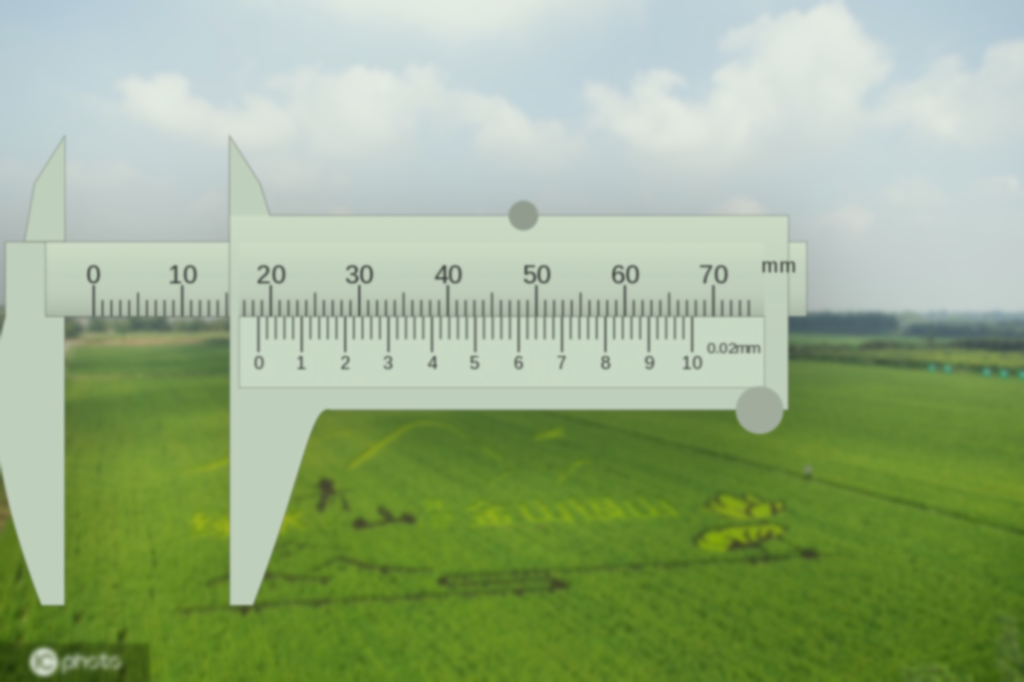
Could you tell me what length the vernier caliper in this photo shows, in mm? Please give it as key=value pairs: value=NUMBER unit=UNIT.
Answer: value=18.6 unit=mm
